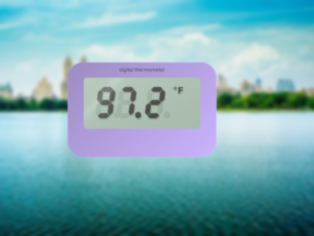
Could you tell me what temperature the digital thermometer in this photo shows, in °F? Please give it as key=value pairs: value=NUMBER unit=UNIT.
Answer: value=97.2 unit=°F
